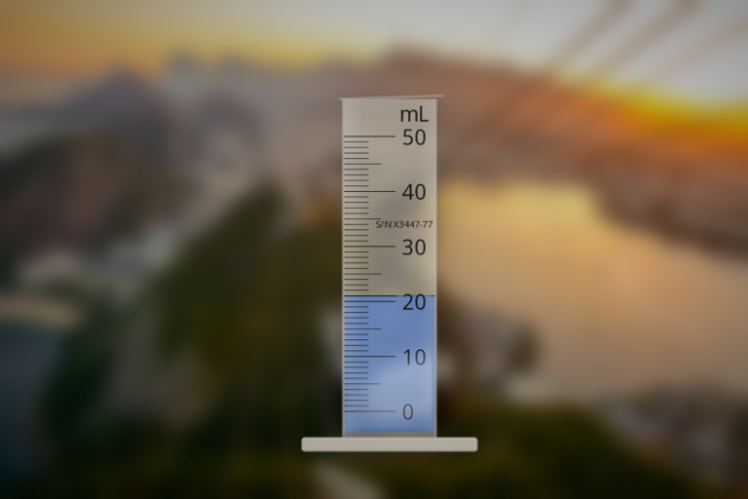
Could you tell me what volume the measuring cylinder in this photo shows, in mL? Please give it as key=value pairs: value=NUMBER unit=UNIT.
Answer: value=21 unit=mL
